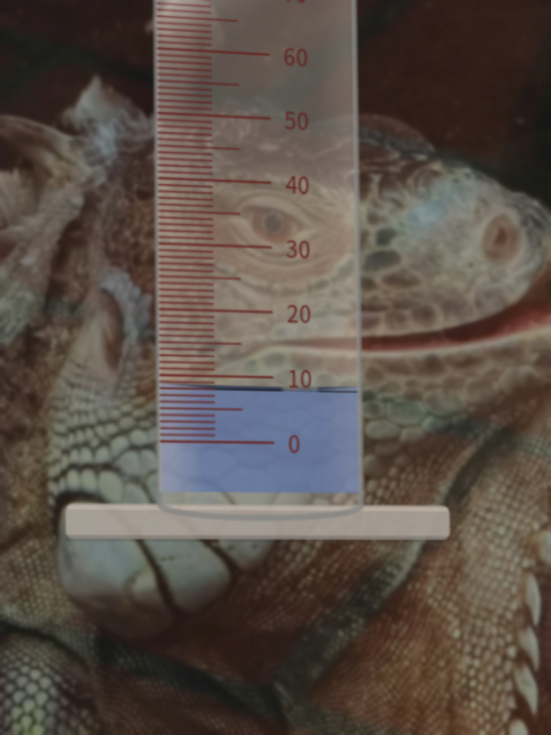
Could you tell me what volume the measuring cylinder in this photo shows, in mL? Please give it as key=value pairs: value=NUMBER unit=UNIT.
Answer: value=8 unit=mL
